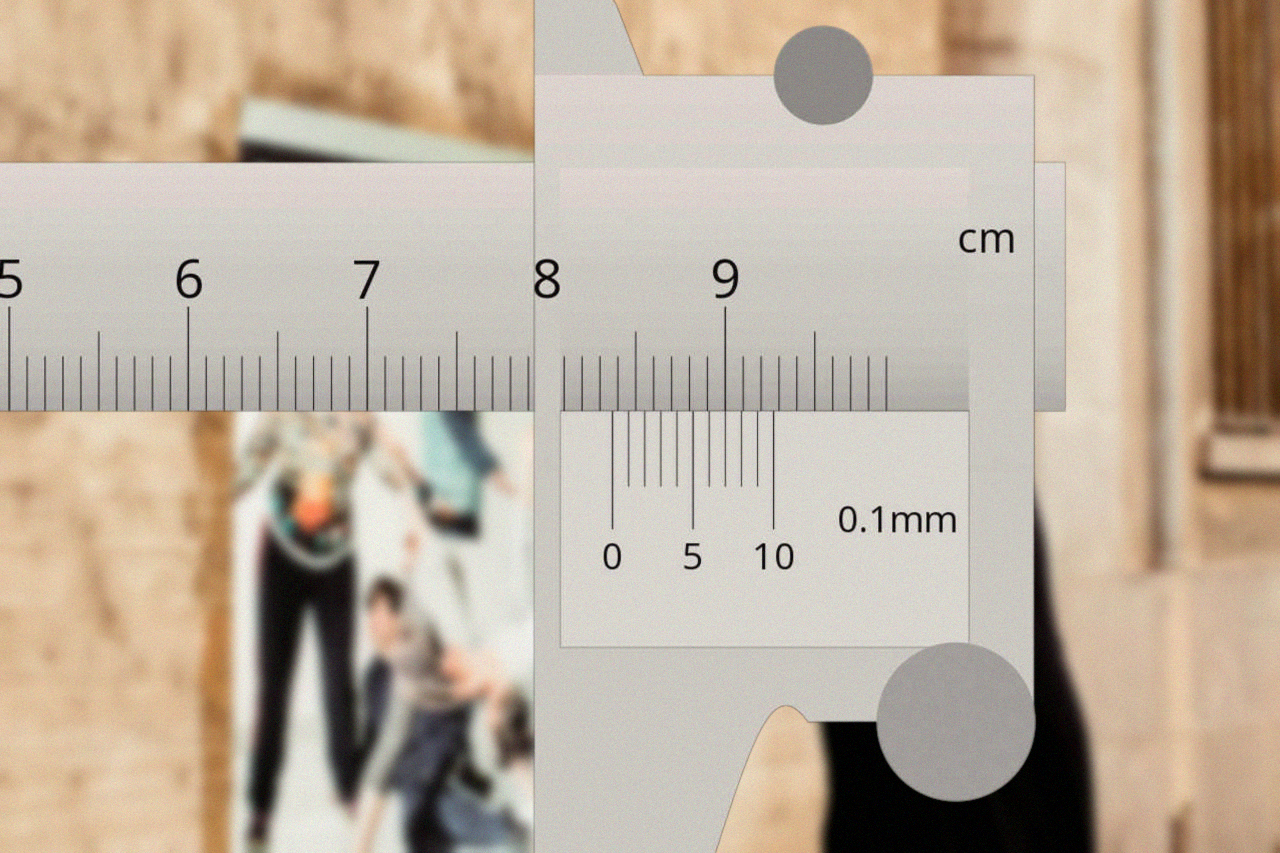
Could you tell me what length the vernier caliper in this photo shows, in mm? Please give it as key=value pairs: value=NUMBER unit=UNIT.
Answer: value=83.7 unit=mm
